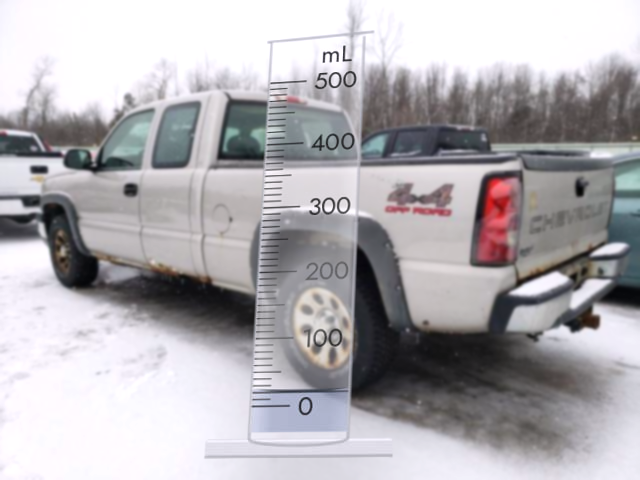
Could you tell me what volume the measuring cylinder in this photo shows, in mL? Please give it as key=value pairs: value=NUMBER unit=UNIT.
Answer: value=20 unit=mL
